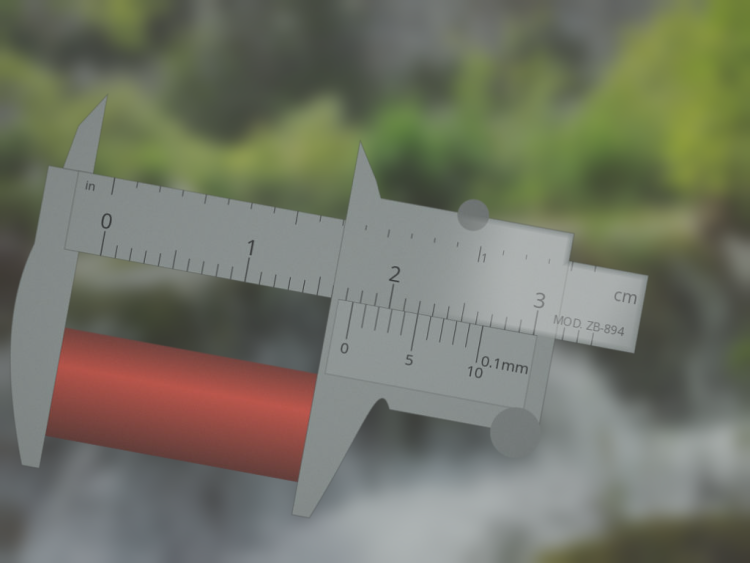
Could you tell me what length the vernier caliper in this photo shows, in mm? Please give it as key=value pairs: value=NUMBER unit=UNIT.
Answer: value=17.5 unit=mm
